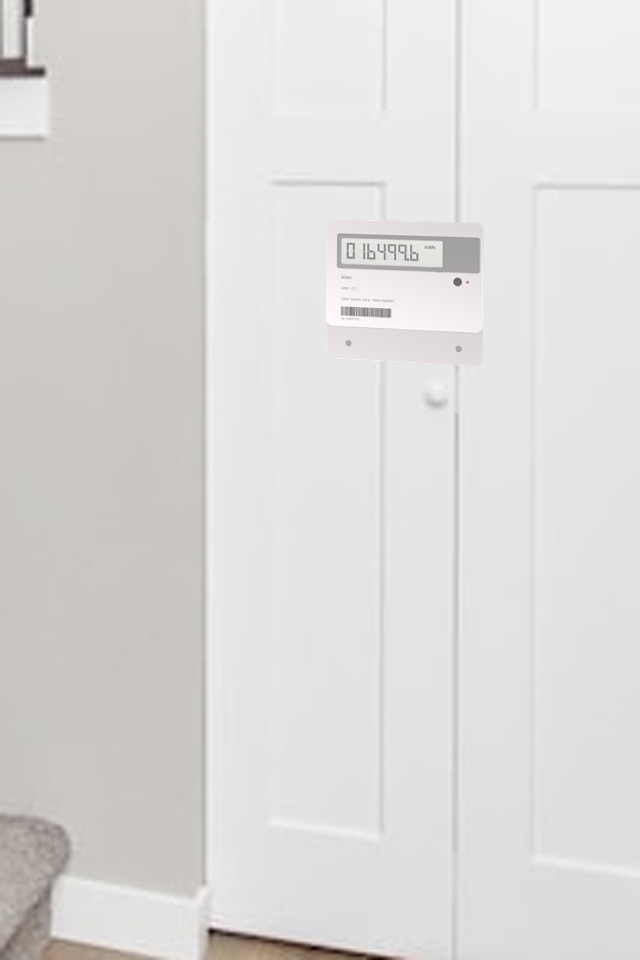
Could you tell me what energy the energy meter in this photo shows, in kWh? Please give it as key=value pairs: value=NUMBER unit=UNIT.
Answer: value=16499.6 unit=kWh
